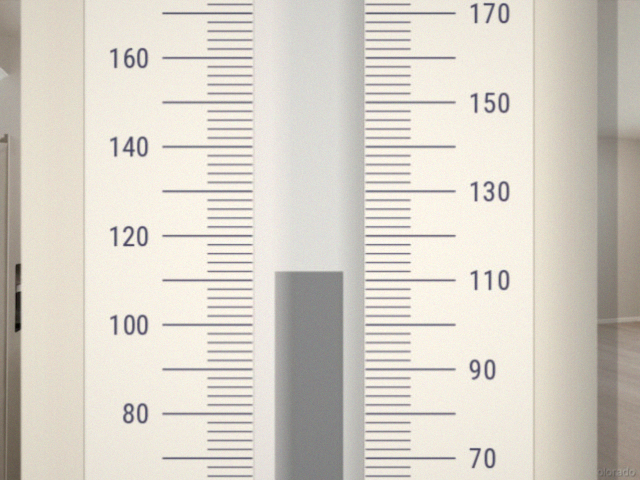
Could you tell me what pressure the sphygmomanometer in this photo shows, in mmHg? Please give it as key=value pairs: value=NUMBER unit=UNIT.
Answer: value=112 unit=mmHg
